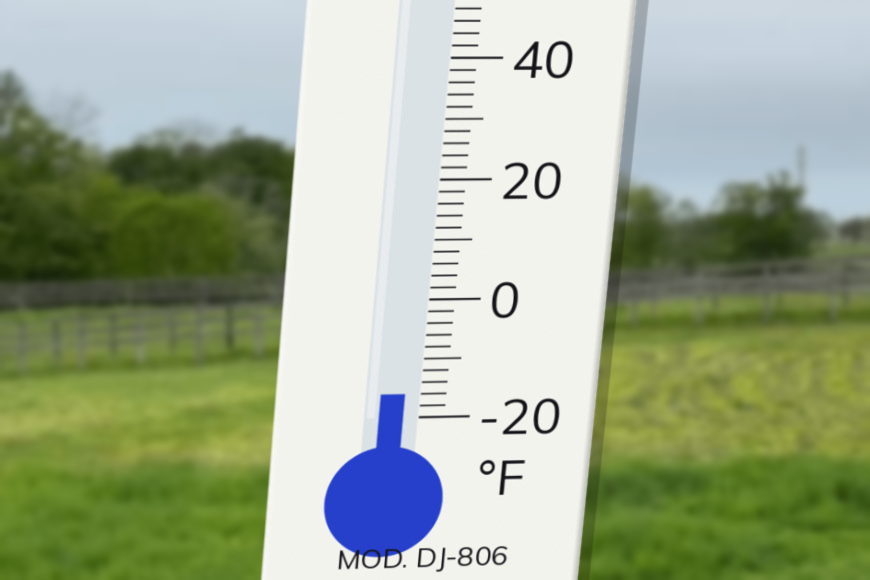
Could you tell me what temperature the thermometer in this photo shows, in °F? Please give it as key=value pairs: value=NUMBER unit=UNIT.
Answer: value=-16 unit=°F
